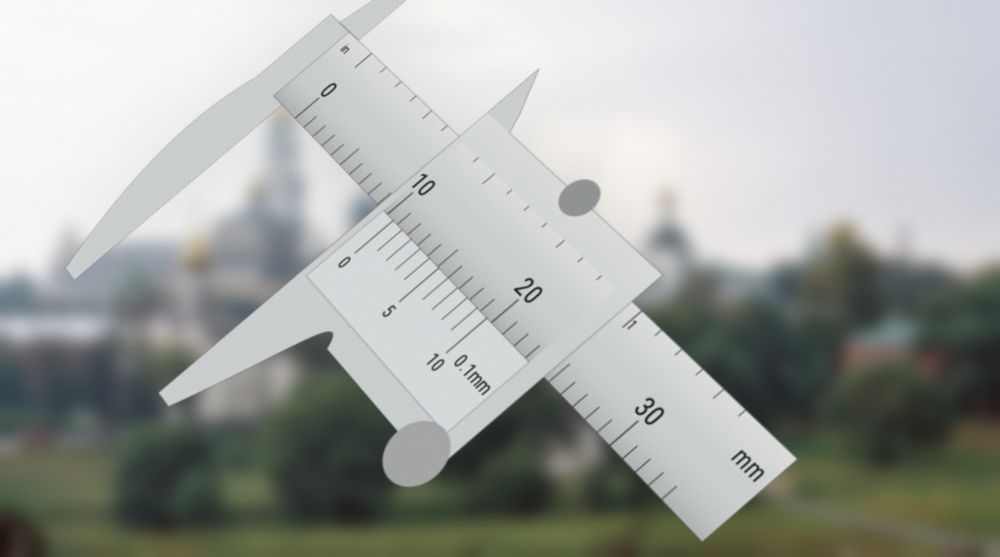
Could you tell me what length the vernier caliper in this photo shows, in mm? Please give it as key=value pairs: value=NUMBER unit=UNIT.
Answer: value=10.6 unit=mm
